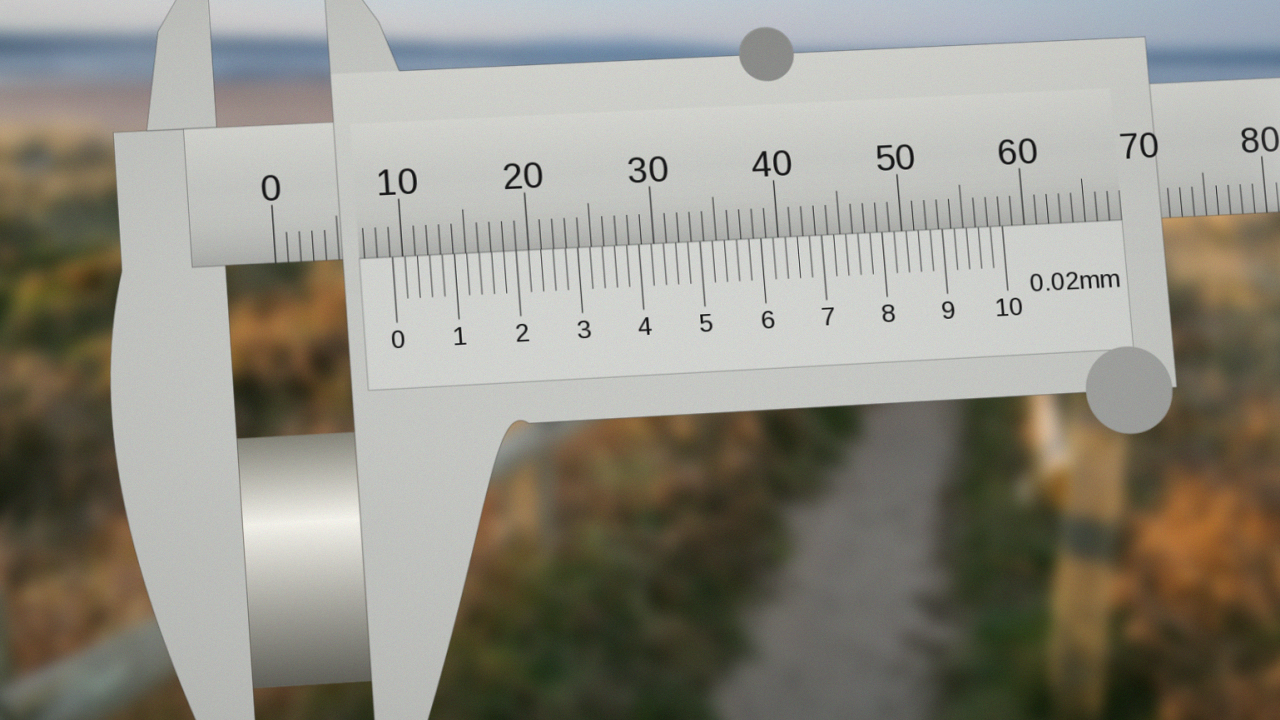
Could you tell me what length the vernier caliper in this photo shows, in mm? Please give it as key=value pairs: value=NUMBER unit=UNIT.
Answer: value=9.2 unit=mm
